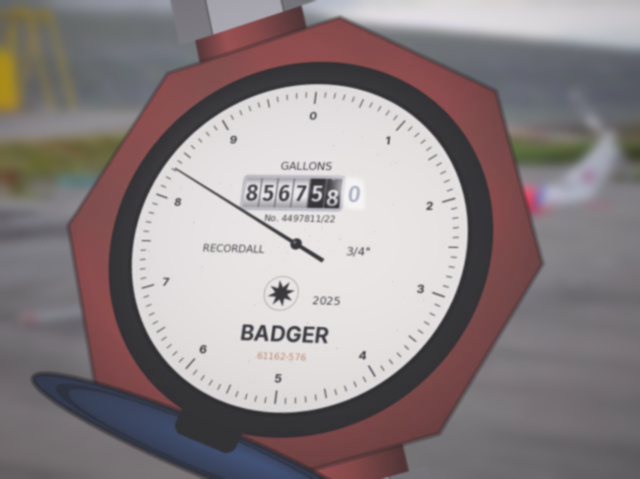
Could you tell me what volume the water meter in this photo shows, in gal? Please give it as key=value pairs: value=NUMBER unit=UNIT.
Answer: value=8567578.3 unit=gal
